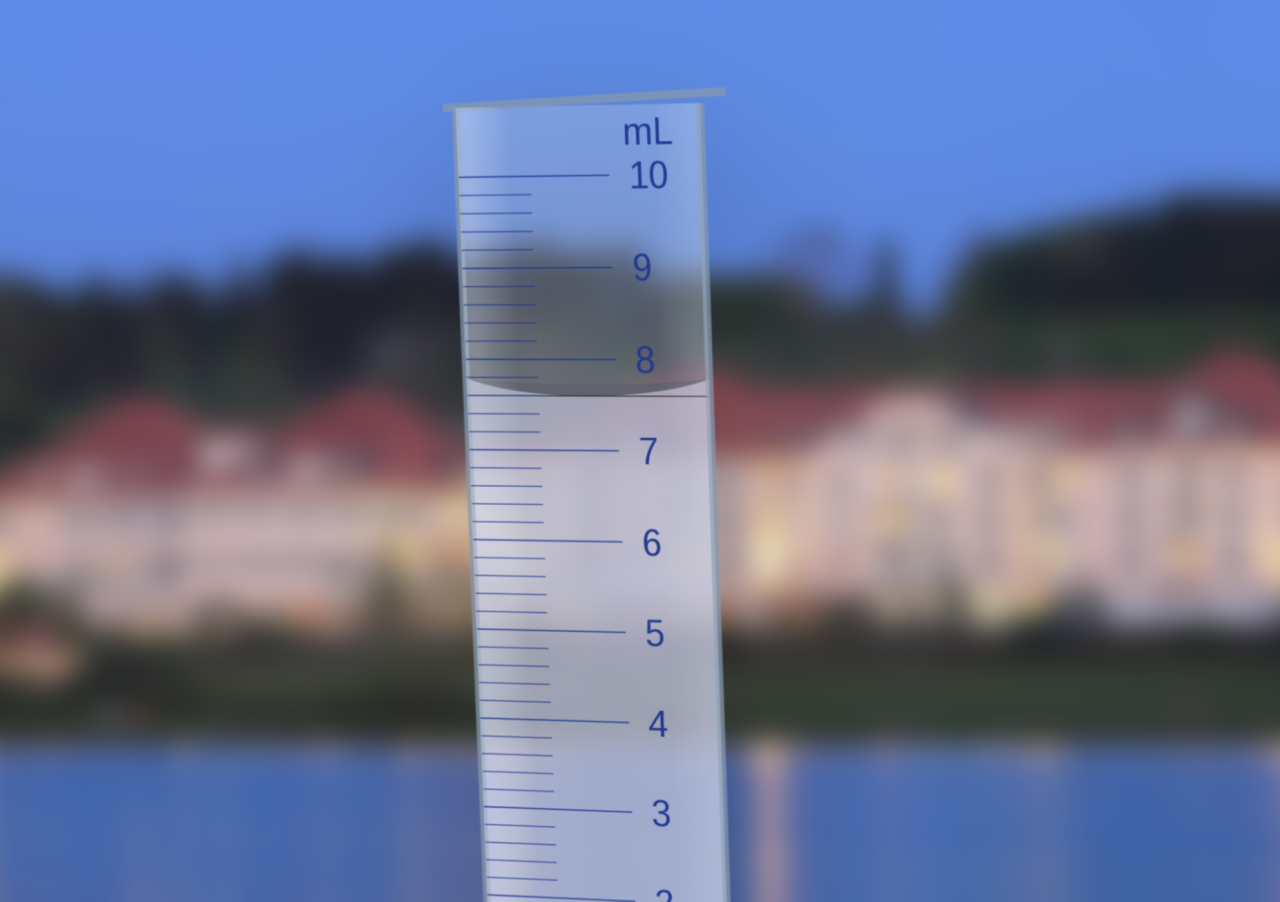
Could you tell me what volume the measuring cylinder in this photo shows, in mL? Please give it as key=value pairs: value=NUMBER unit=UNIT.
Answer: value=7.6 unit=mL
